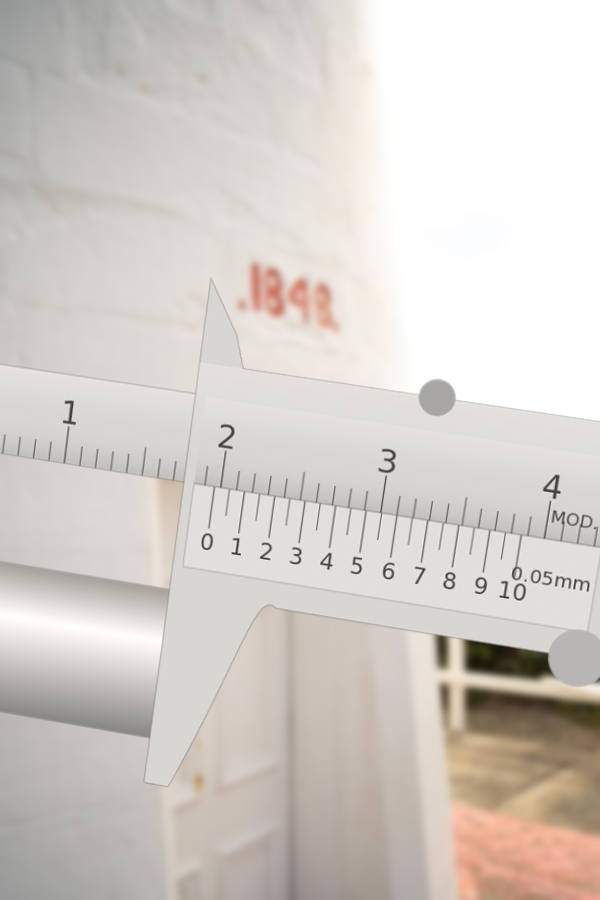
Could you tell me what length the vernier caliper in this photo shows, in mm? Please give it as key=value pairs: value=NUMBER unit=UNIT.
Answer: value=19.6 unit=mm
